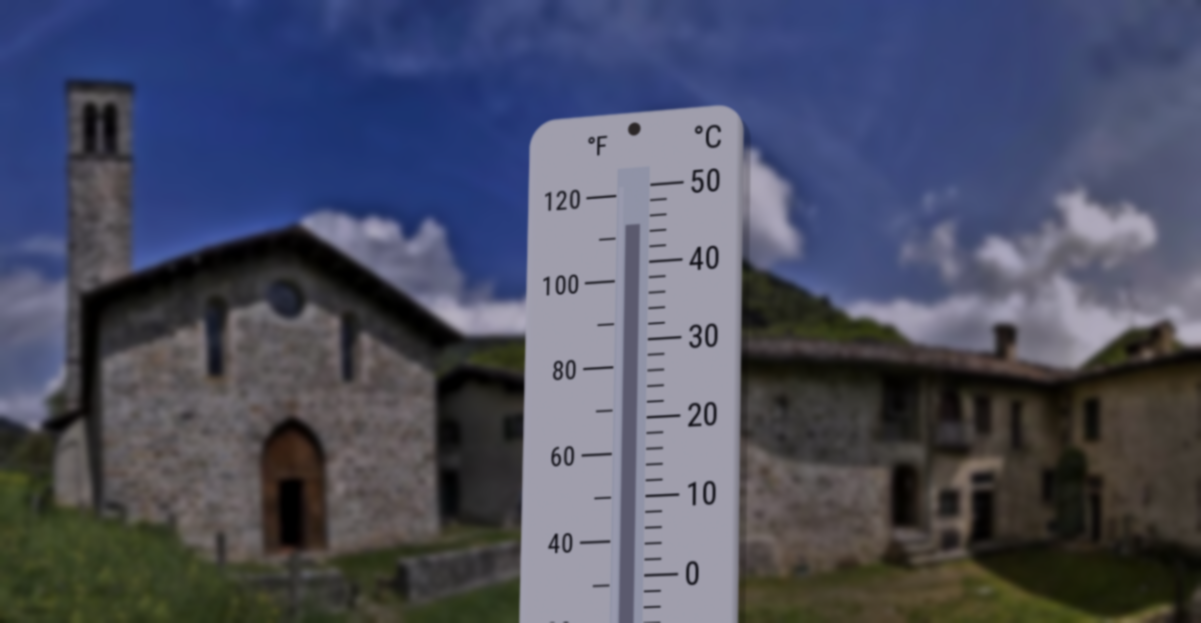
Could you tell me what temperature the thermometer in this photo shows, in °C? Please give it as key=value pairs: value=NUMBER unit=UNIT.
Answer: value=45 unit=°C
